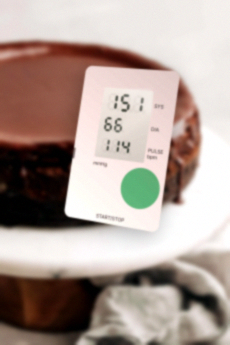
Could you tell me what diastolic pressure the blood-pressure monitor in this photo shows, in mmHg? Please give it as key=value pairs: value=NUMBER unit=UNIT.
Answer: value=66 unit=mmHg
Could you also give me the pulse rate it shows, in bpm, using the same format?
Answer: value=114 unit=bpm
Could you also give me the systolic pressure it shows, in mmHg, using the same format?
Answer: value=151 unit=mmHg
